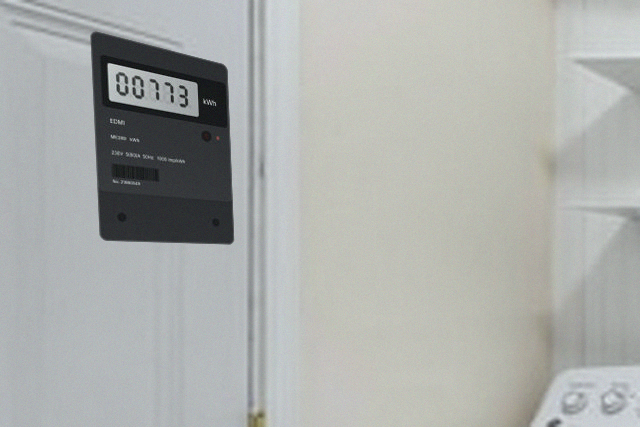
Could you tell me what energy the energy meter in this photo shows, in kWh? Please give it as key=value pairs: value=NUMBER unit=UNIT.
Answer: value=773 unit=kWh
